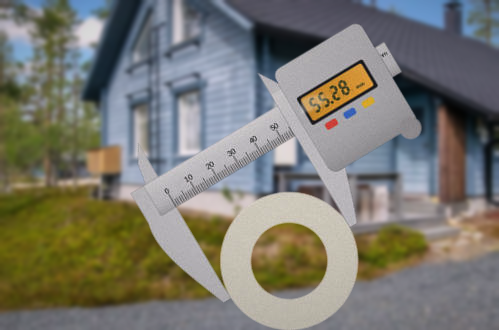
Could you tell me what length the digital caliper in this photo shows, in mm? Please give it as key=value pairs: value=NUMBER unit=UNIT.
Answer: value=55.28 unit=mm
